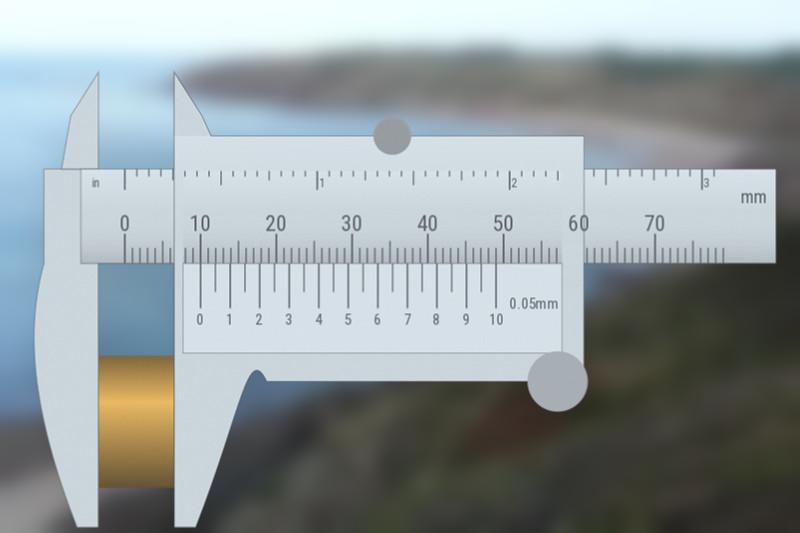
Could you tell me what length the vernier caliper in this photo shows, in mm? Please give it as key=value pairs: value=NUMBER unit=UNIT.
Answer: value=10.0 unit=mm
